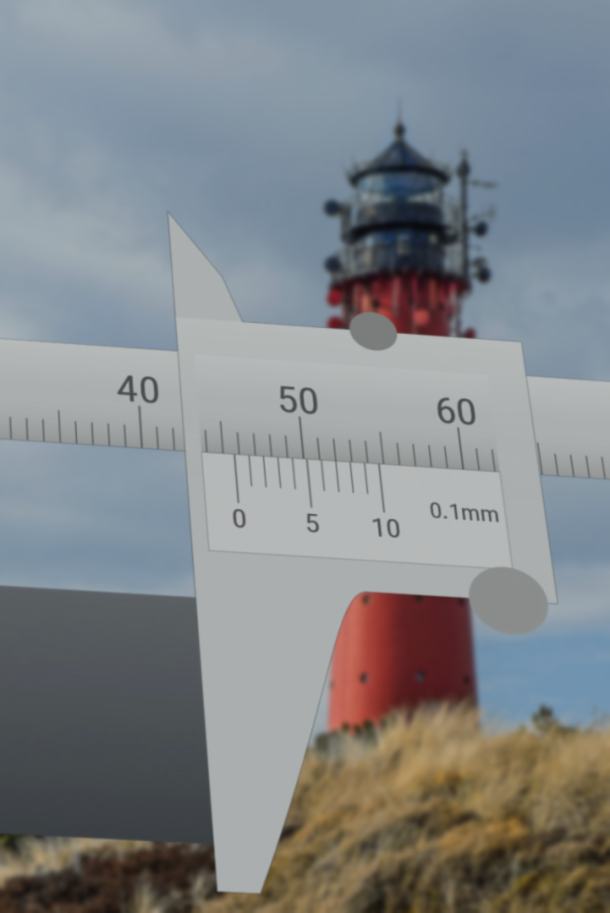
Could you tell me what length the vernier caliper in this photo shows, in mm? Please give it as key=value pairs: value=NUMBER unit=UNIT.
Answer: value=45.7 unit=mm
